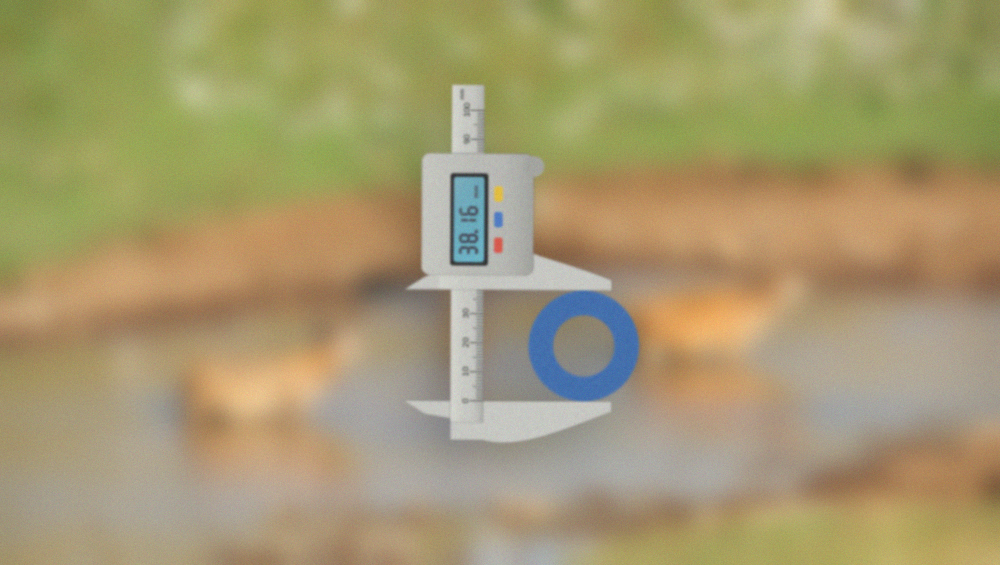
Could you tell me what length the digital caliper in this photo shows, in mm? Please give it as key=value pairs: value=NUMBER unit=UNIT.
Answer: value=38.16 unit=mm
